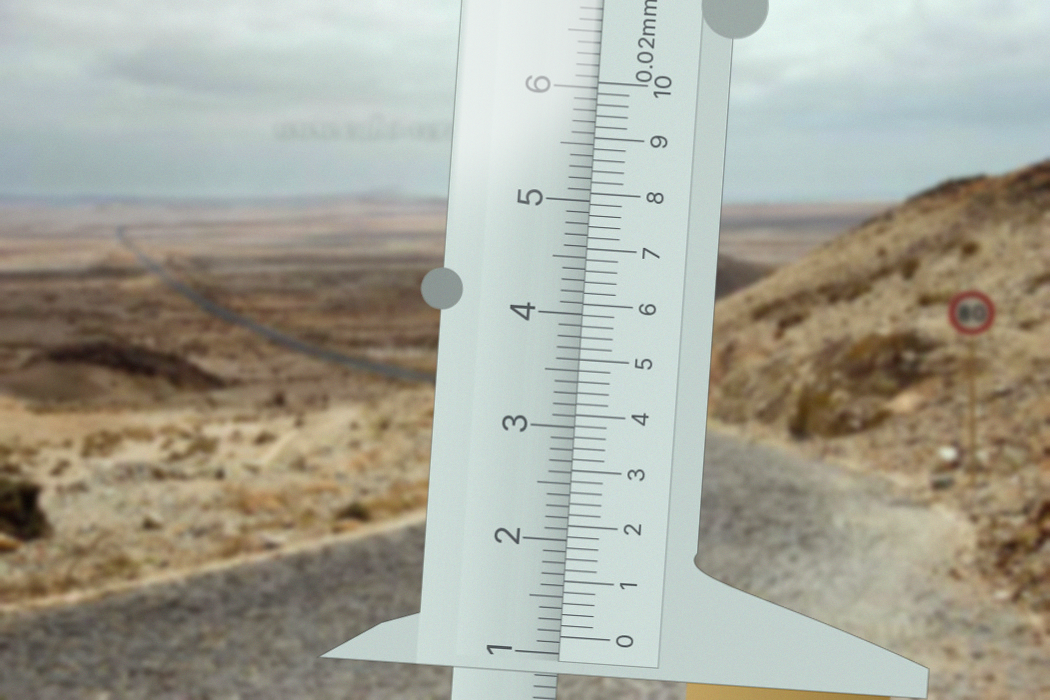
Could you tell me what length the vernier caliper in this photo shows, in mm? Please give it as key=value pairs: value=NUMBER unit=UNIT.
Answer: value=11.5 unit=mm
